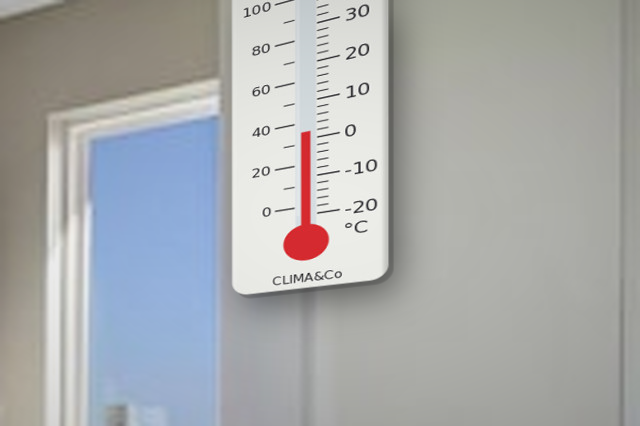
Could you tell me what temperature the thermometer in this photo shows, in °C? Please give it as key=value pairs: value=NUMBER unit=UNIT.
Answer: value=2 unit=°C
